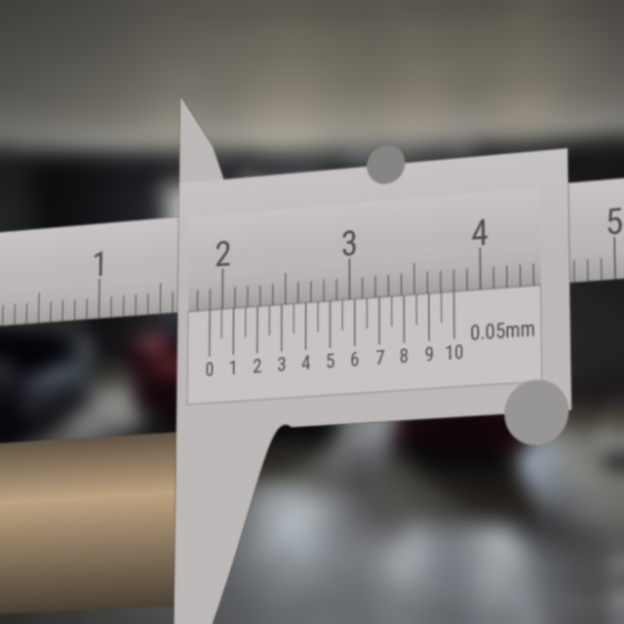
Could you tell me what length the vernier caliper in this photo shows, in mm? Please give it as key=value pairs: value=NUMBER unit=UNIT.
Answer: value=19.0 unit=mm
